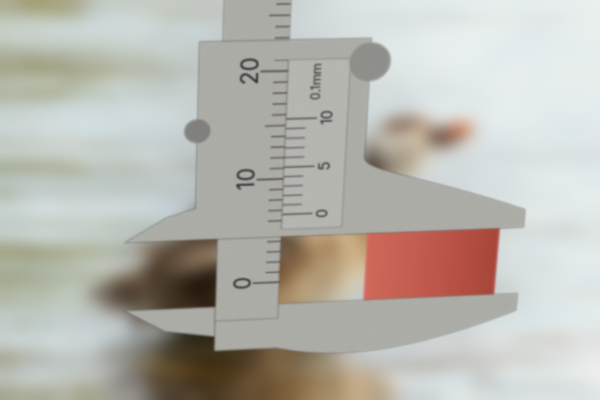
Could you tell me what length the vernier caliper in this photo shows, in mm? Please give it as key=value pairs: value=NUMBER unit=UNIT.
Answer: value=6.6 unit=mm
